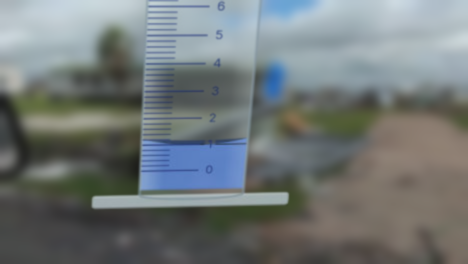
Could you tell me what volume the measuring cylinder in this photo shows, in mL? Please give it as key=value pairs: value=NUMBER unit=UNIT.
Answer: value=1 unit=mL
